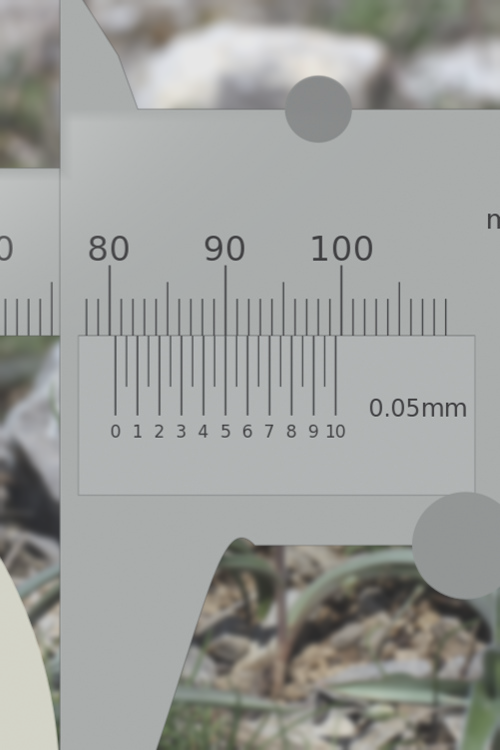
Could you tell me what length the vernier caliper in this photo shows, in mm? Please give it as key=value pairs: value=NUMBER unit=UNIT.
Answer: value=80.5 unit=mm
